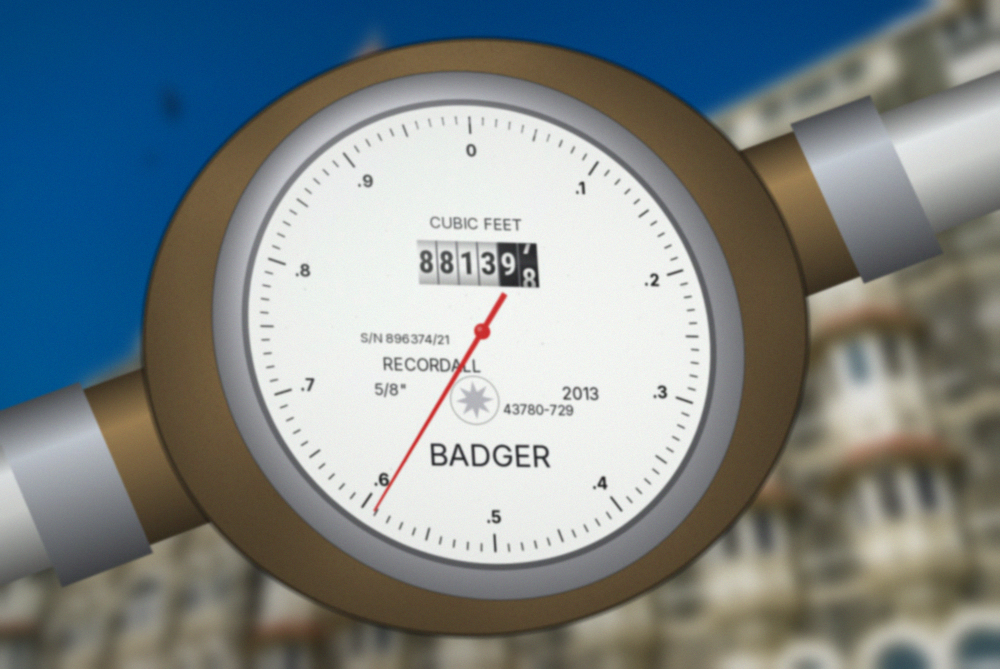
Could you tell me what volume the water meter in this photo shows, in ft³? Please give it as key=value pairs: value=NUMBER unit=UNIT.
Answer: value=881397.59 unit=ft³
